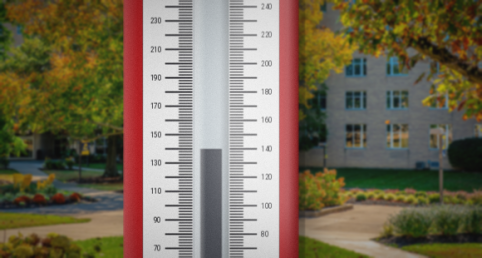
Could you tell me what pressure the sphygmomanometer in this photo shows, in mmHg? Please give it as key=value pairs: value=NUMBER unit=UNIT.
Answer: value=140 unit=mmHg
